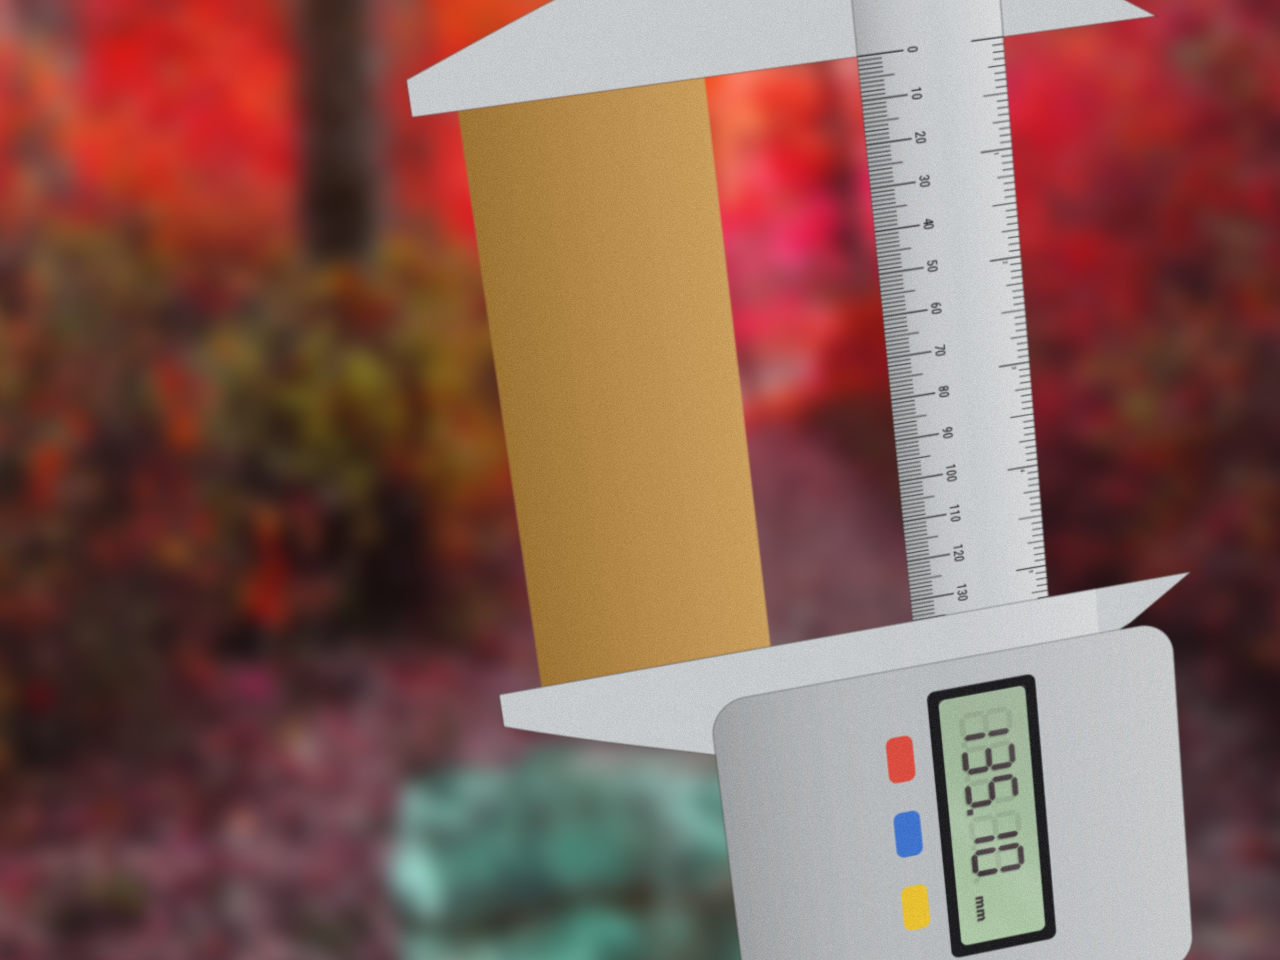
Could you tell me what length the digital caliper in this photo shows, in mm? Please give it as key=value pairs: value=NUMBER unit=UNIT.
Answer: value=135.10 unit=mm
